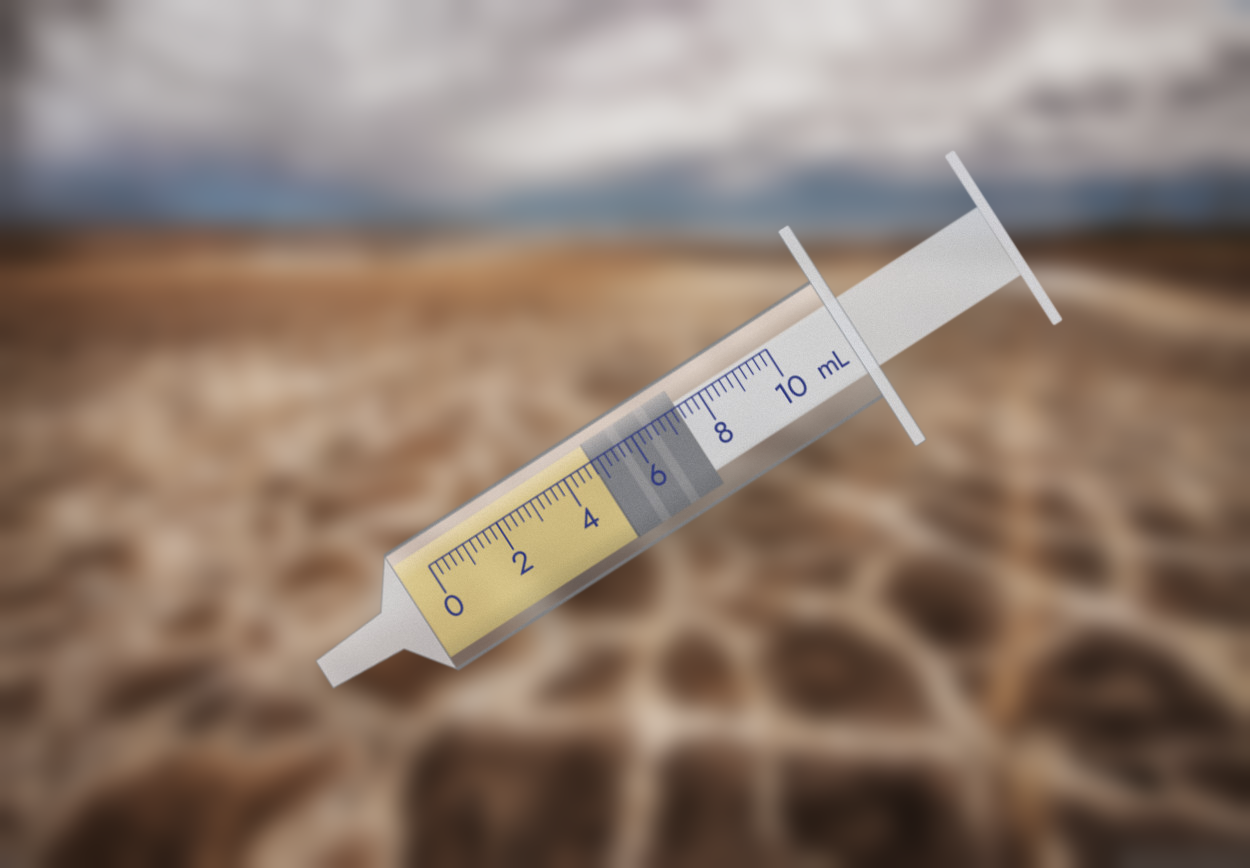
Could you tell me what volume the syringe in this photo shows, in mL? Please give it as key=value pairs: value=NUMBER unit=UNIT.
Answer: value=4.8 unit=mL
